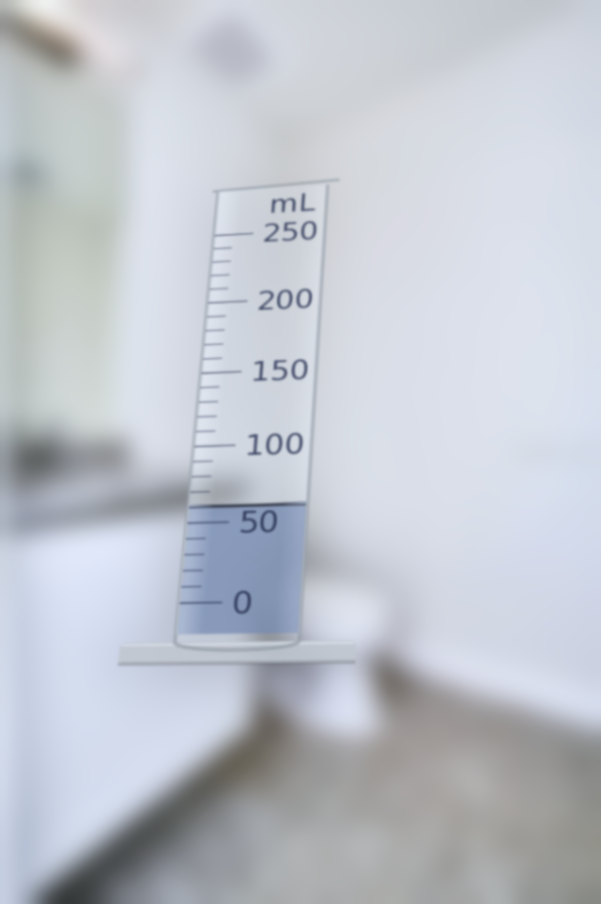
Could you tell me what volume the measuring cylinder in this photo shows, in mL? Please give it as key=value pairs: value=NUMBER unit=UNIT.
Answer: value=60 unit=mL
